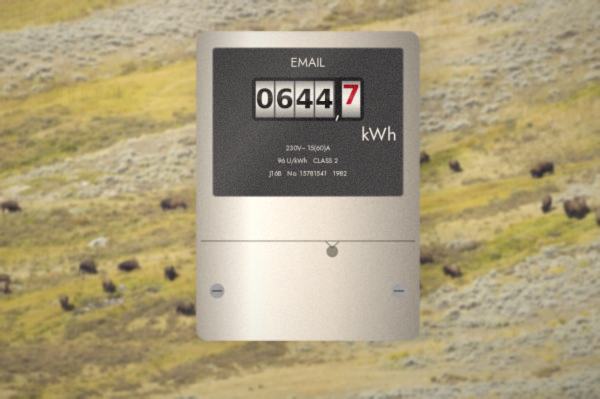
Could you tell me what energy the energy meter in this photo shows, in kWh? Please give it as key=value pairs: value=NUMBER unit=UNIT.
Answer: value=644.7 unit=kWh
